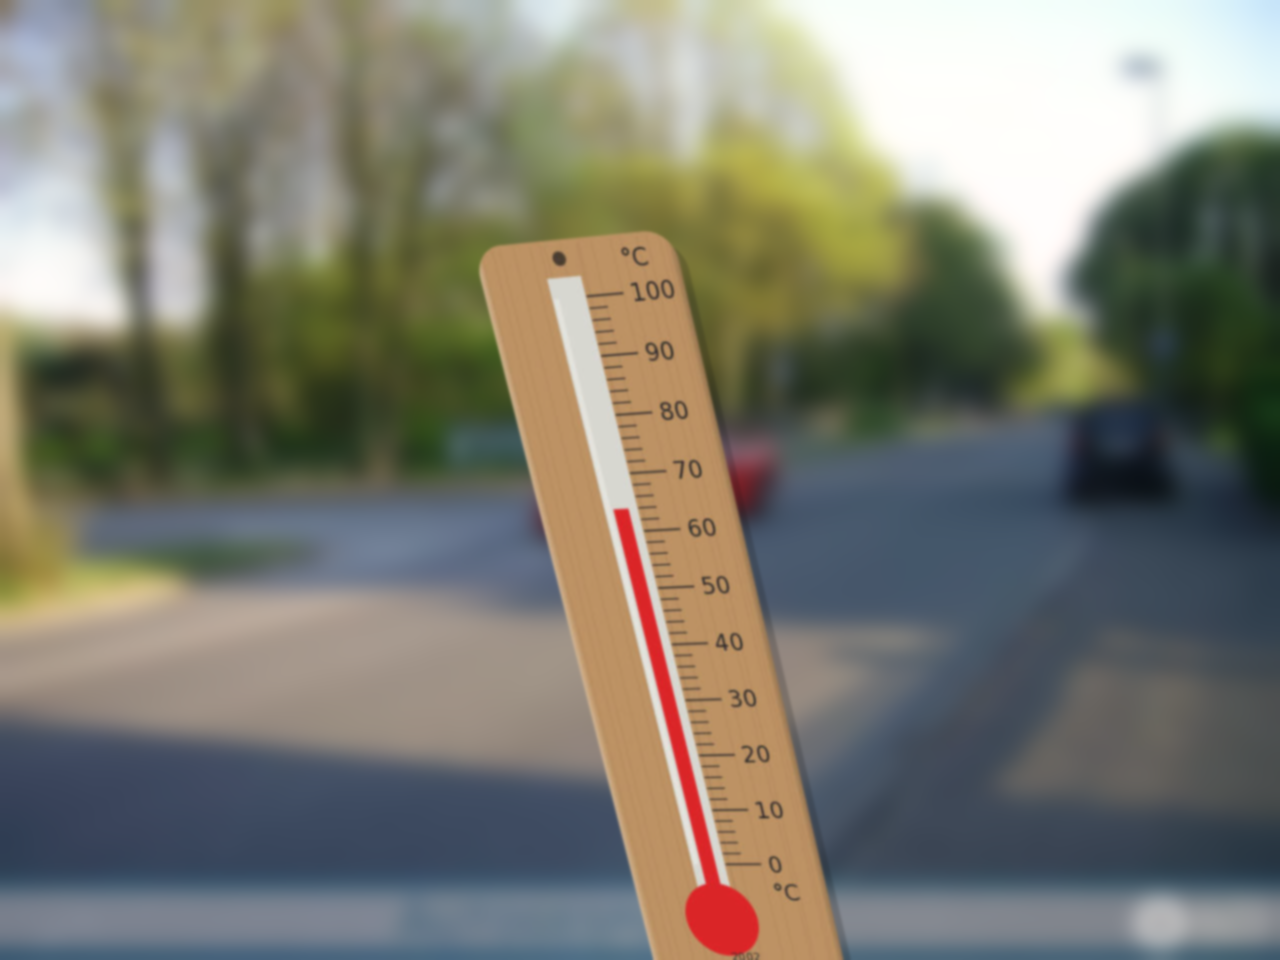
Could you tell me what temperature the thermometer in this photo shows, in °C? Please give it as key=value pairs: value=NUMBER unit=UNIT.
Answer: value=64 unit=°C
